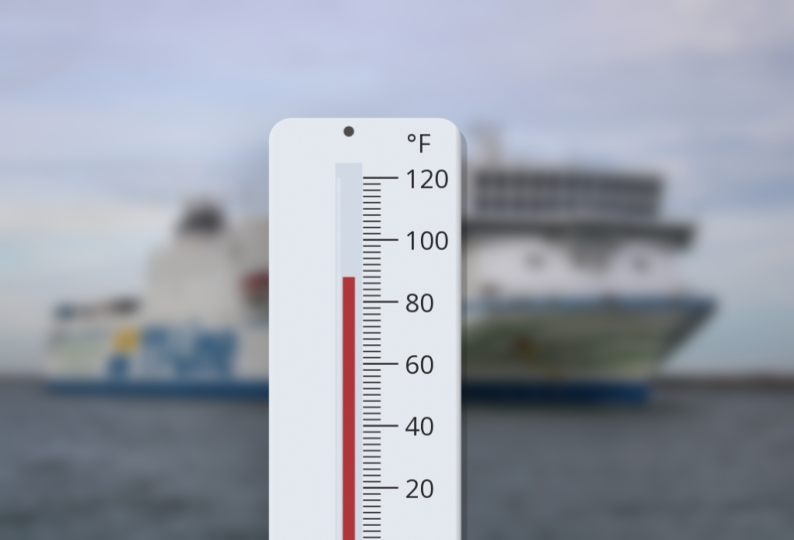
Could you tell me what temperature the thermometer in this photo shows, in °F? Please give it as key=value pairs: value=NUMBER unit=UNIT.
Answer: value=88 unit=°F
